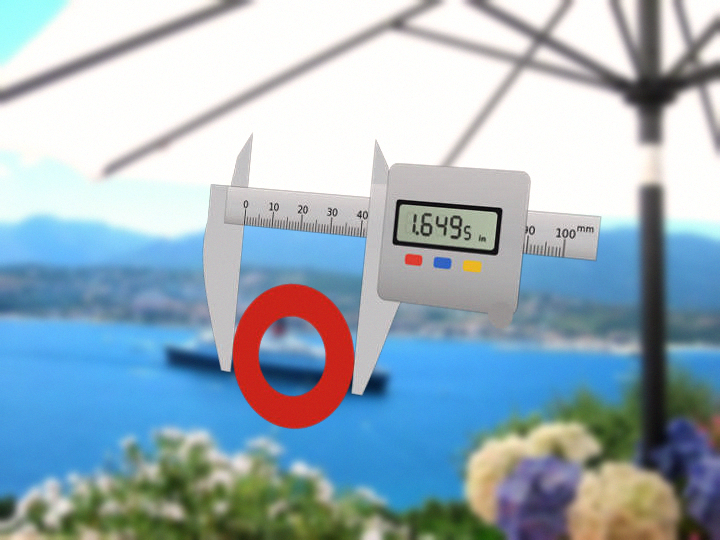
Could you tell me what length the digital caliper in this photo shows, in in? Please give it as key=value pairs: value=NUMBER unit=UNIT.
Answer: value=1.6495 unit=in
